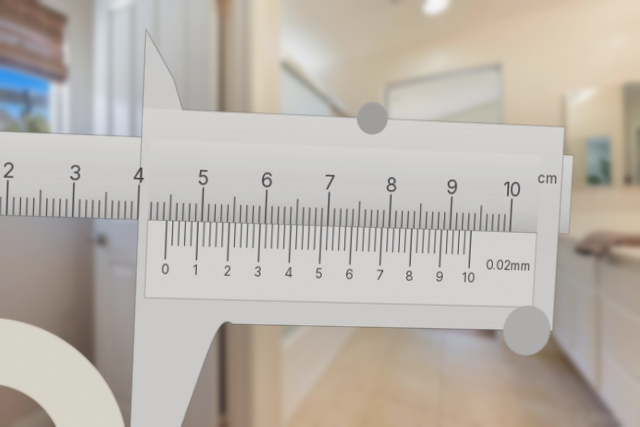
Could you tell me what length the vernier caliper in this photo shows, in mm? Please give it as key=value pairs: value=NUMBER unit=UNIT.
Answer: value=44.5 unit=mm
